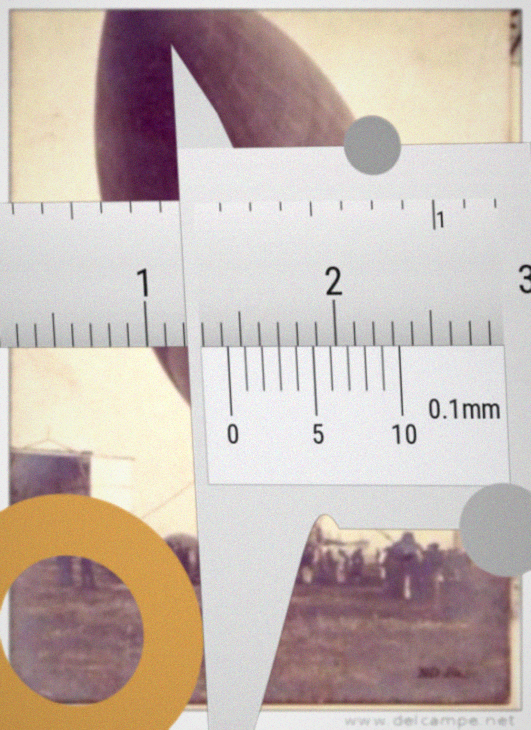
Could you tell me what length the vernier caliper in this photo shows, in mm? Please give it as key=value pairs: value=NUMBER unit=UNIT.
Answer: value=14.3 unit=mm
